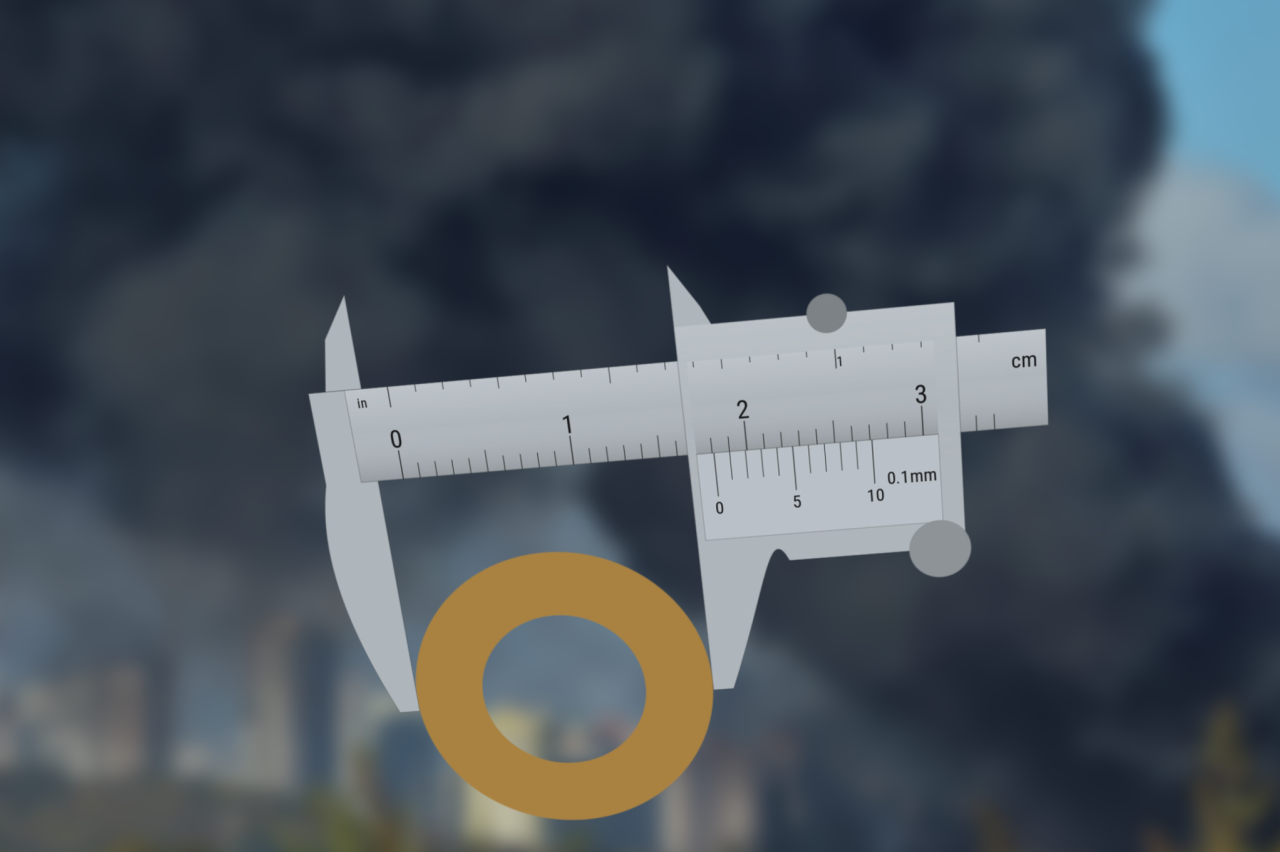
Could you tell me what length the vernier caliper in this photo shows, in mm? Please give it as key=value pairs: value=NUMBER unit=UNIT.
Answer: value=18.1 unit=mm
